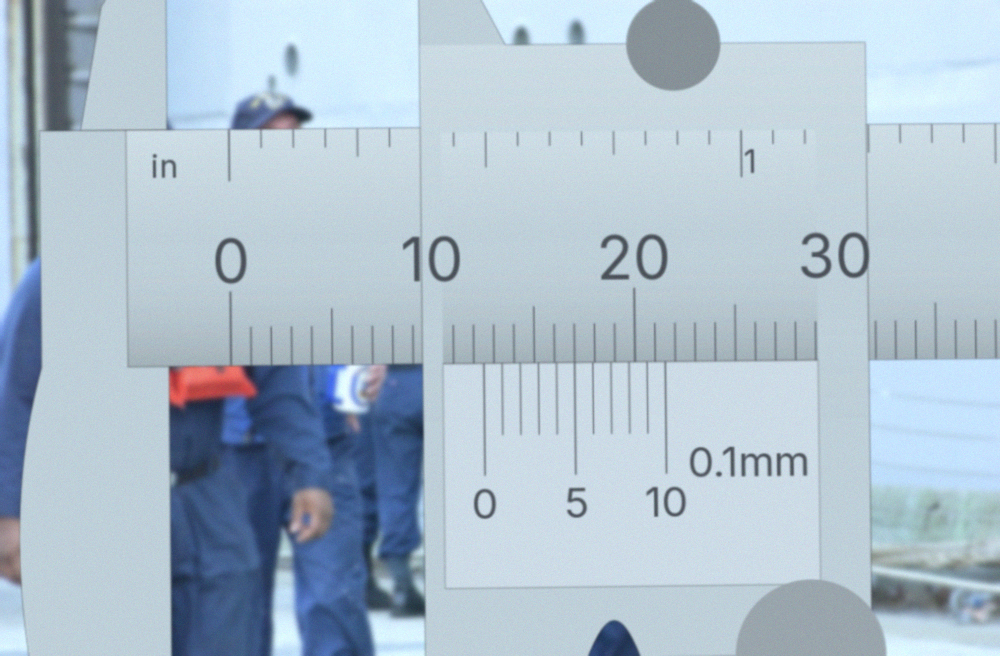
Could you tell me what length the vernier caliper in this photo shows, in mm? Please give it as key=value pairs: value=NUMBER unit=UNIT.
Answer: value=12.5 unit=mm
